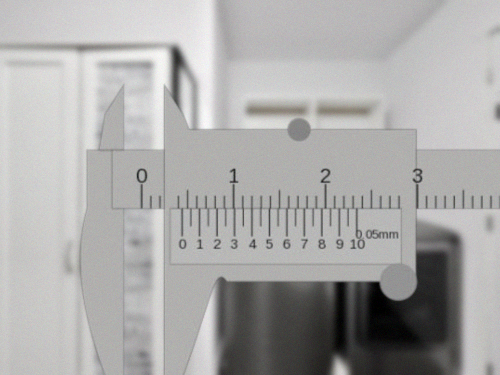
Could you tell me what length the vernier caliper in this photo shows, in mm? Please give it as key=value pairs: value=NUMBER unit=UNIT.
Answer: value=4.4 unit=mm
